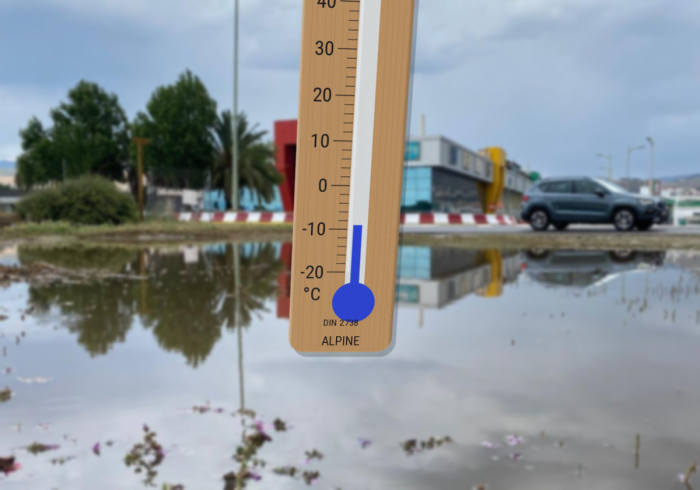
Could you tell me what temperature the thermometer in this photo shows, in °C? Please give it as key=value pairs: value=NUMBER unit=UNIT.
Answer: value=-9 unit=°C
